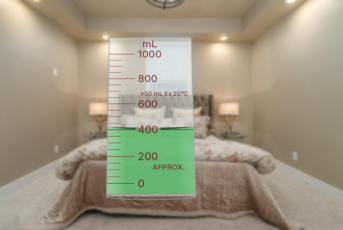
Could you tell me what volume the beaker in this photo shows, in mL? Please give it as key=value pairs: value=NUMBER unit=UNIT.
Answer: value=400 unit=mL
